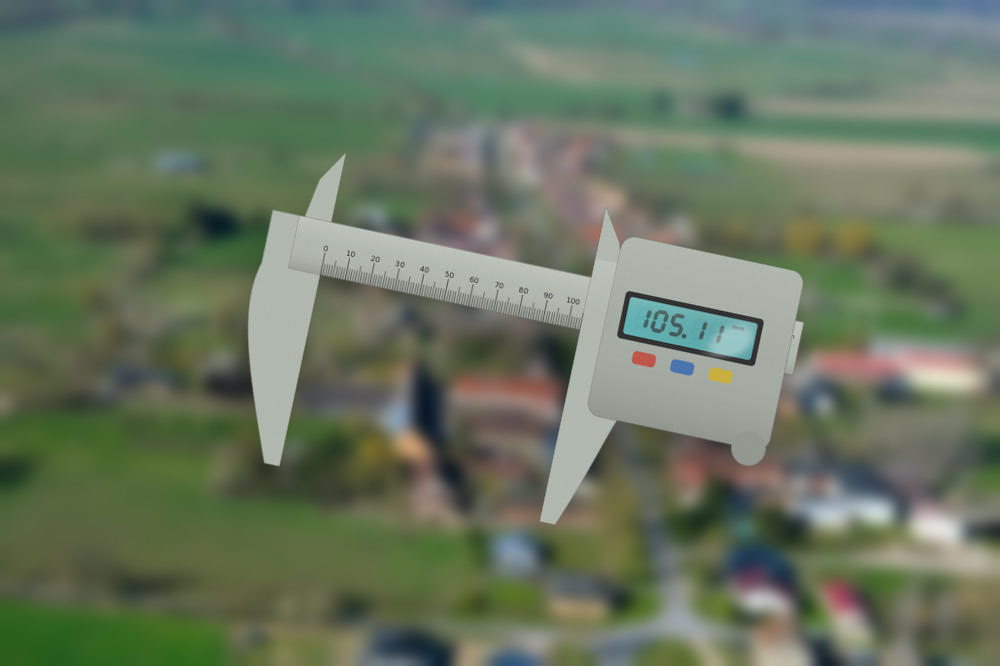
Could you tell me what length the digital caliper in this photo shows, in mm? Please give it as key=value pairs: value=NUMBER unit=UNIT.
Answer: value=105.11 unit=mm
